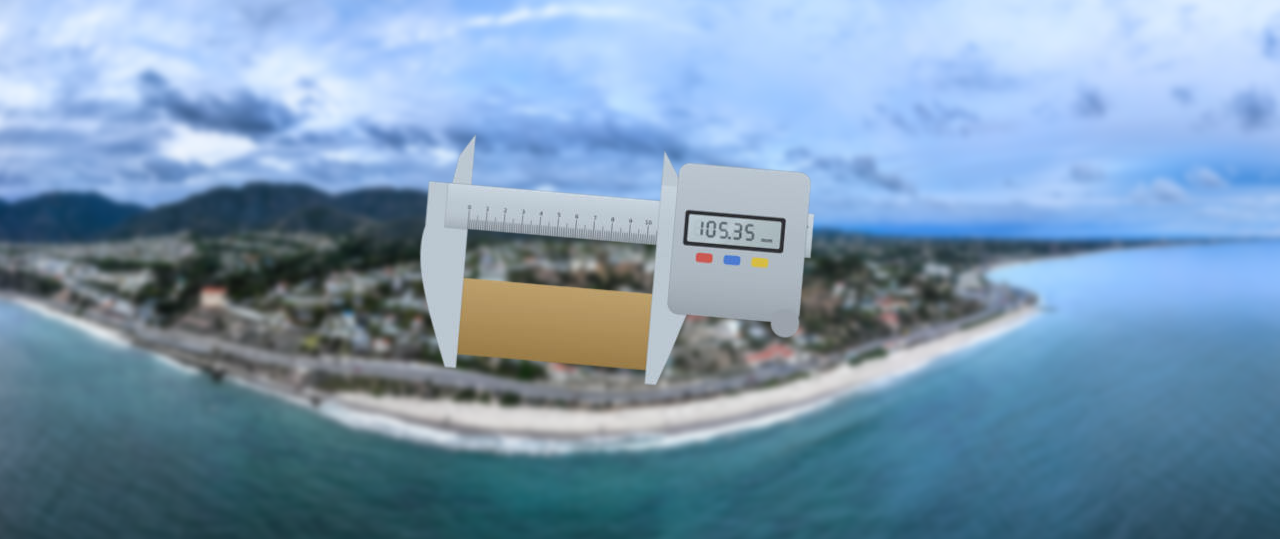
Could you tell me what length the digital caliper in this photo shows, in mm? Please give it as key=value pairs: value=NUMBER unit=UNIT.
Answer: value=105.35 unit=mm
